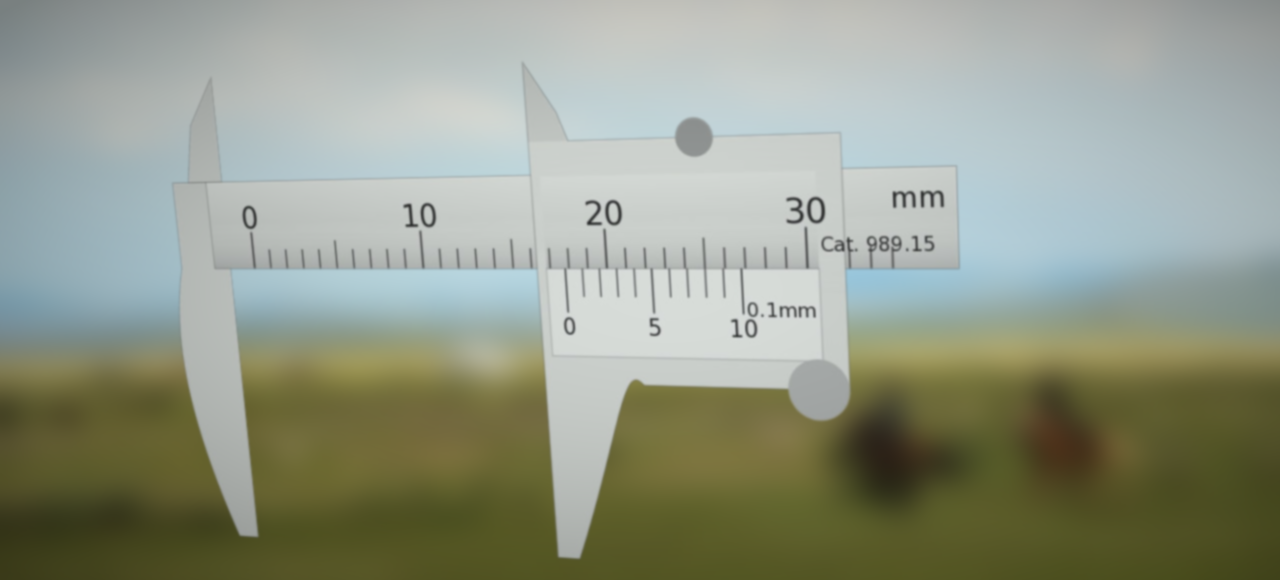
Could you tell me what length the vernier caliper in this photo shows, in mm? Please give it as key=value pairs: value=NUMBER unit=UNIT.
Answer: value=17.8 unit=mm
